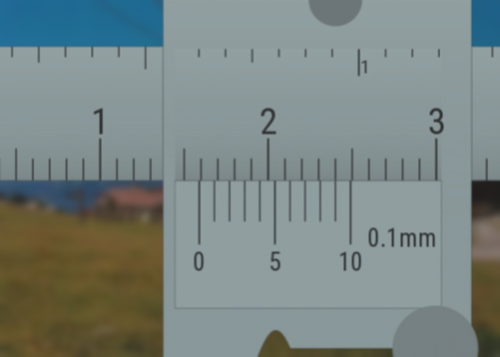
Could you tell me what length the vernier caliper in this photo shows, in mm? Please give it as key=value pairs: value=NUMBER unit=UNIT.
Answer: value=15.9 unit=mm
